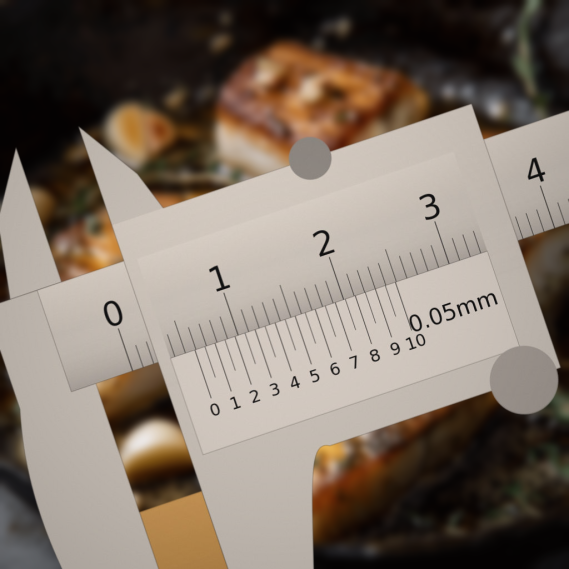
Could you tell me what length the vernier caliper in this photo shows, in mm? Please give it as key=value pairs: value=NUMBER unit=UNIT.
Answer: value=5.9 unit=mm
